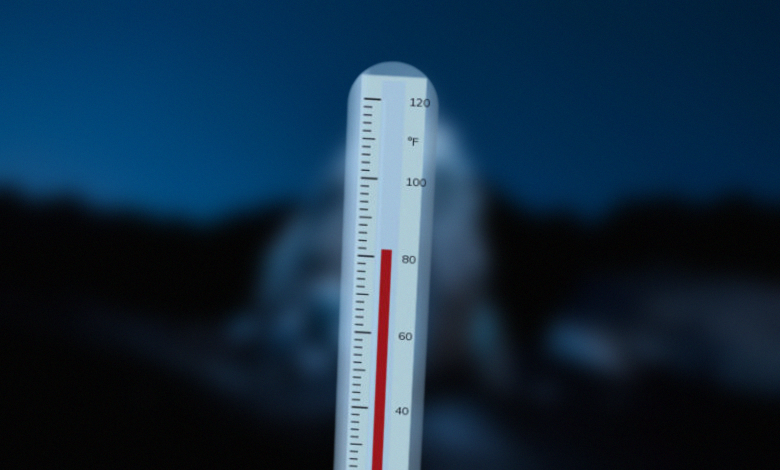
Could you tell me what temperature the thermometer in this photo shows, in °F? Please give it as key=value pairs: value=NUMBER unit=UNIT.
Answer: value=82 unit=°F
